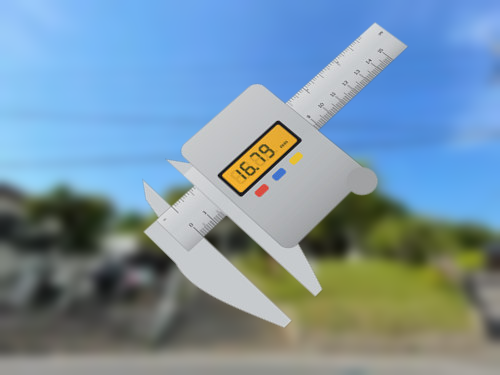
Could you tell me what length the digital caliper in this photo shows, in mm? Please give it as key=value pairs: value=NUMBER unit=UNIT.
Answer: value=16.79 unit=mm
